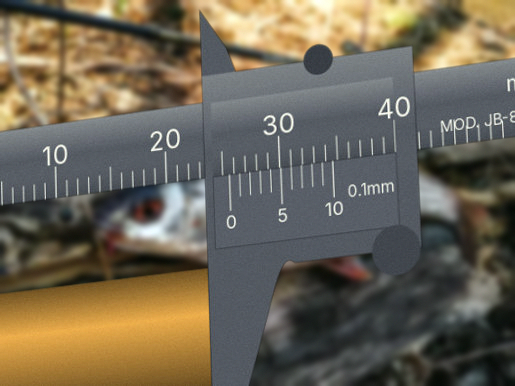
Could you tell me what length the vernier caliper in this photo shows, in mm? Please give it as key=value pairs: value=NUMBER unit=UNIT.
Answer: value=25.6 unit=mm
